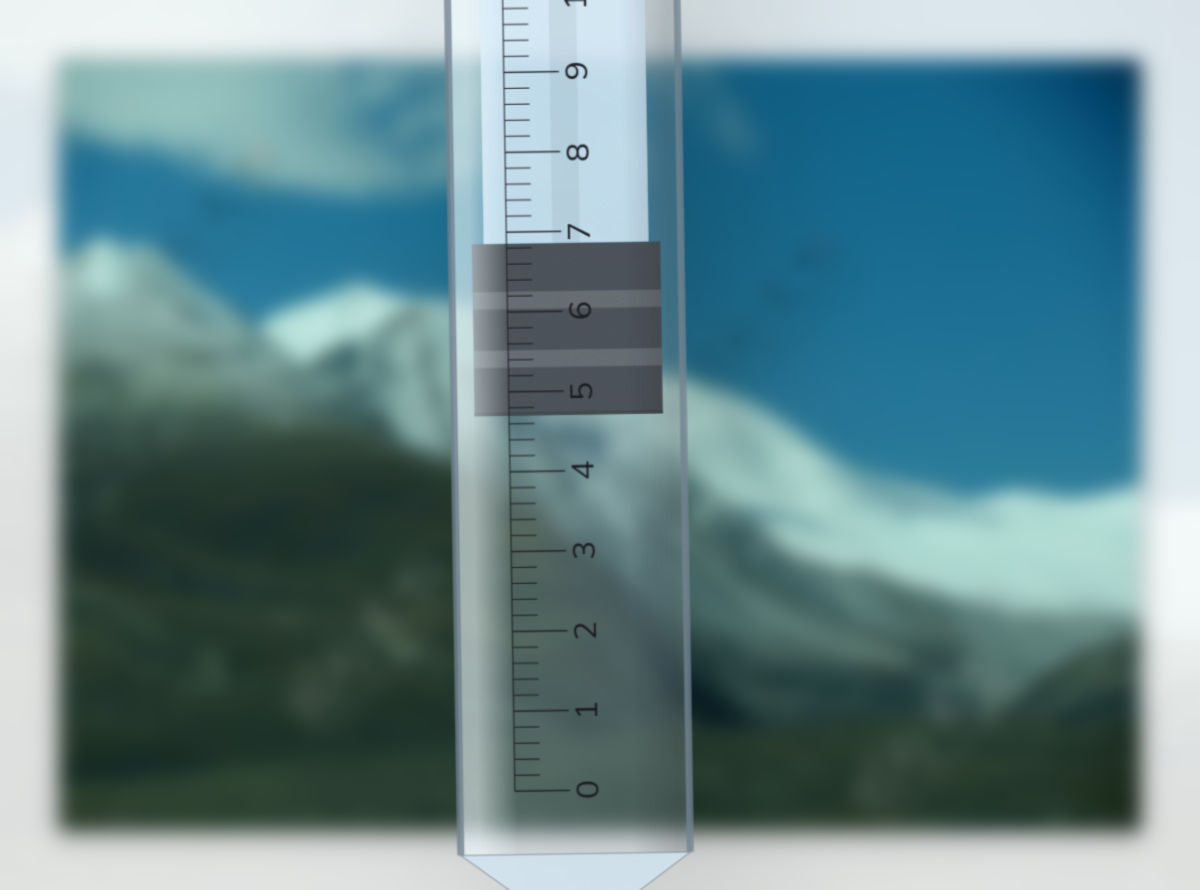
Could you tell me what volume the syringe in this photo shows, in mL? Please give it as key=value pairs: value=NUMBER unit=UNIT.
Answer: value=4.7 unit=mL
